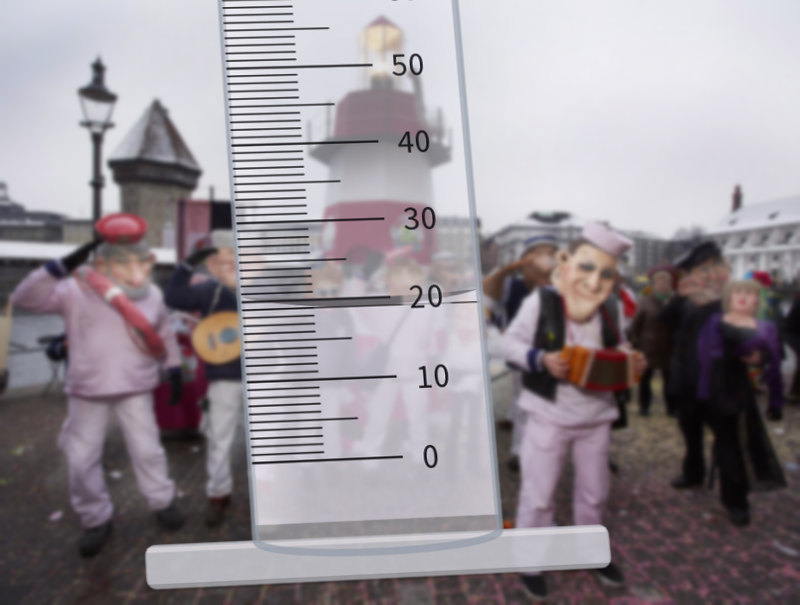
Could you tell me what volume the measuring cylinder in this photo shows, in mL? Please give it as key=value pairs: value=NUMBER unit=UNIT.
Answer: value=19 unit=mL
